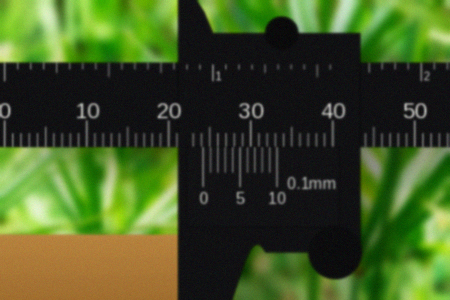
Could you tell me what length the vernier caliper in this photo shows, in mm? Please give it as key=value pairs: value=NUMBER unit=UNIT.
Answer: value=24.2 unit=mm
